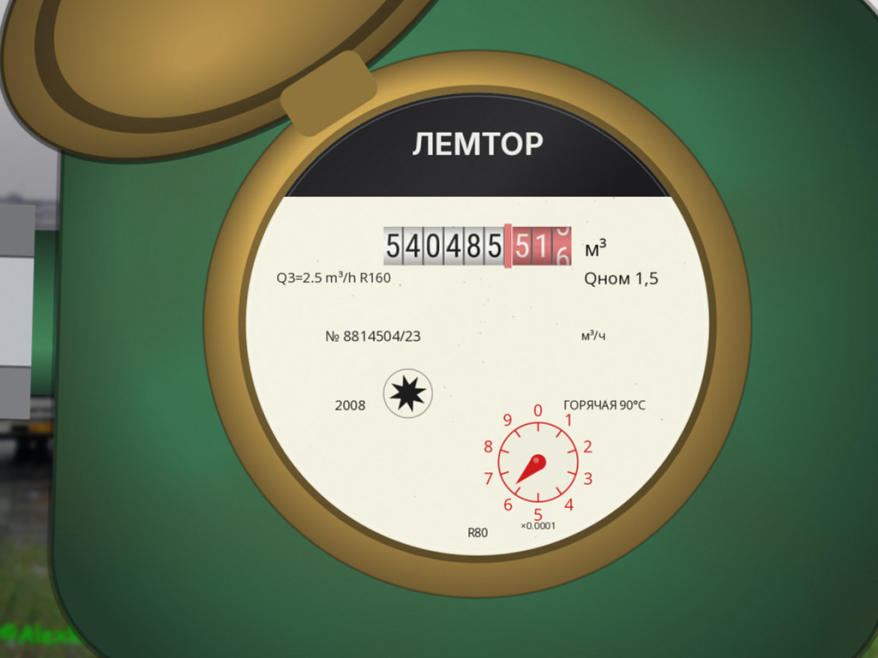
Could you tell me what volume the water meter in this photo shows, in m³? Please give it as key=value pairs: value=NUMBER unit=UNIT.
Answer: value=540485.5156 unit=m³
